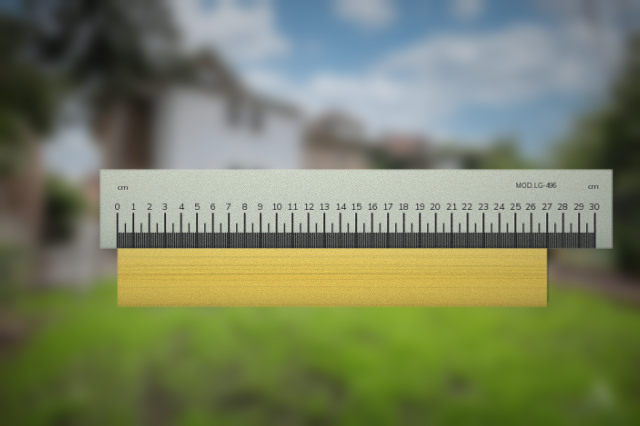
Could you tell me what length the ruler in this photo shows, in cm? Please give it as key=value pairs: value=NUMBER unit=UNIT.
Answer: value=27 unit=cm
